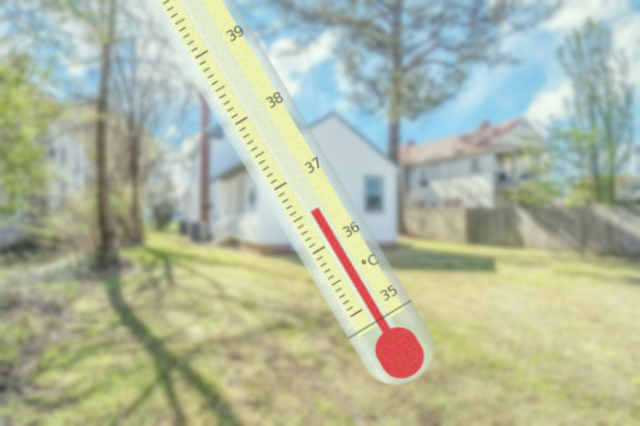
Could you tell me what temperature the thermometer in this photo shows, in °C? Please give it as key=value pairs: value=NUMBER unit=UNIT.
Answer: value=36.5 unit=°C
